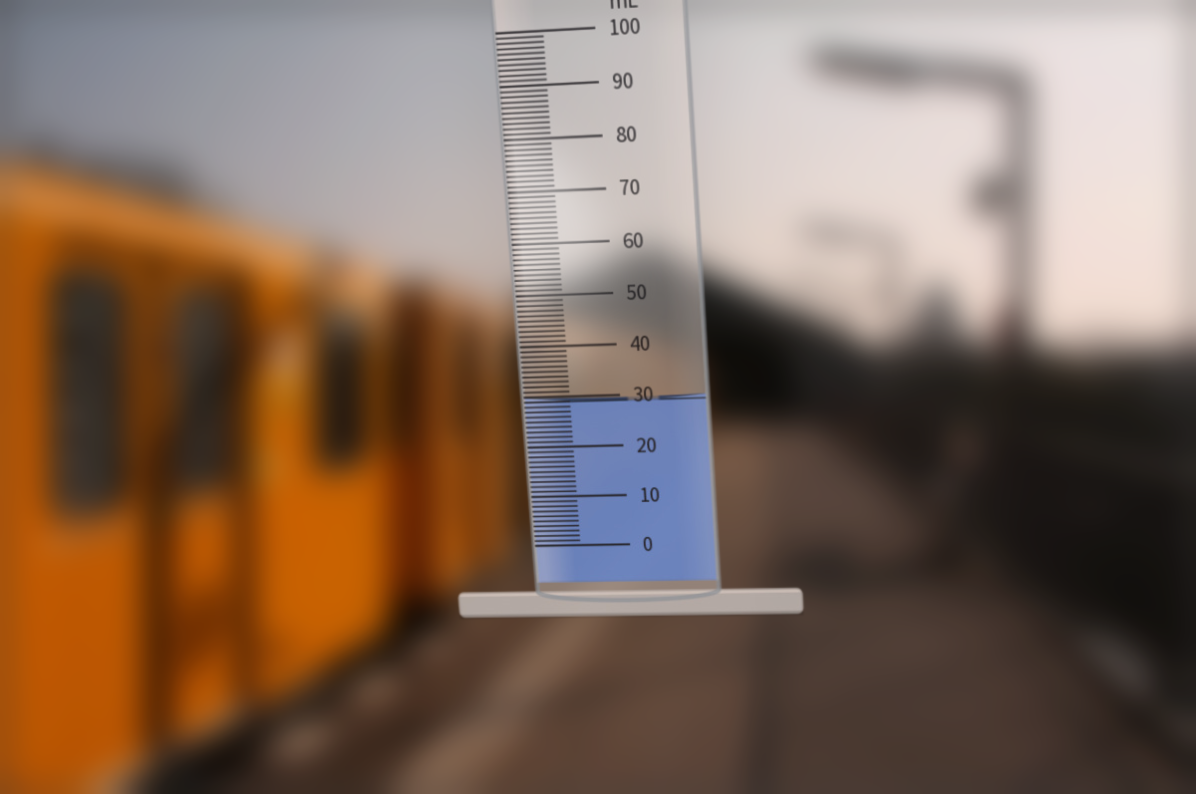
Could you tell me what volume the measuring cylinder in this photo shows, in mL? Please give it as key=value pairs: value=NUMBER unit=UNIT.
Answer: value=29 unit=mL
